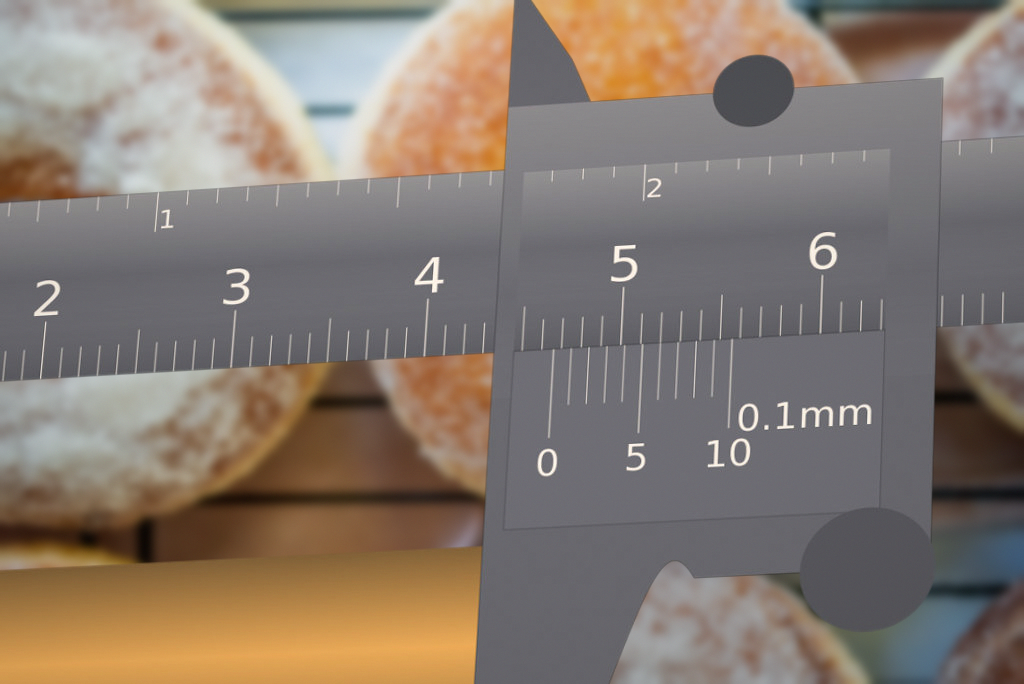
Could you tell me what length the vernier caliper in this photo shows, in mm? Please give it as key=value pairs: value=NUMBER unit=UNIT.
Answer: value=46.6 unit=mm
